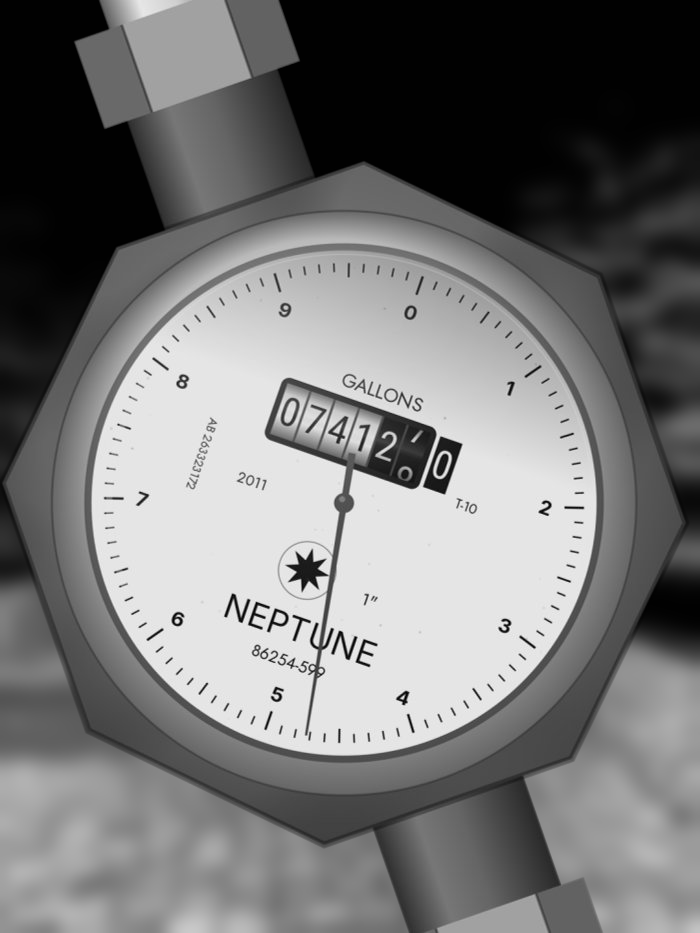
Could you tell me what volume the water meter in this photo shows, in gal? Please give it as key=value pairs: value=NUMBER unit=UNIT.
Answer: value=741274.7 unit=gal
